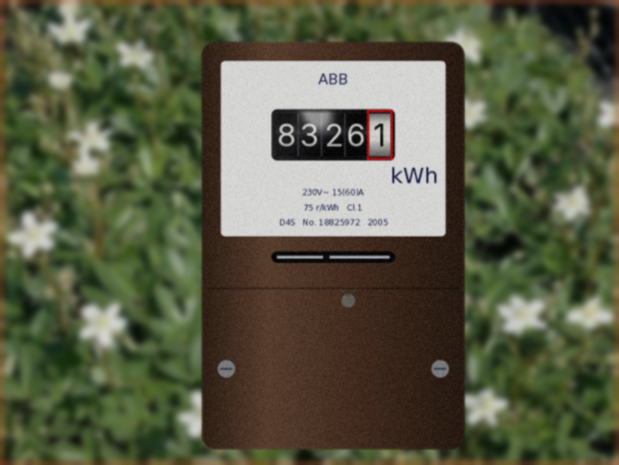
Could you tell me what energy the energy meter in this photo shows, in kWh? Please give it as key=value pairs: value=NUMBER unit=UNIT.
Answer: value=8326.1 unit=kWh
